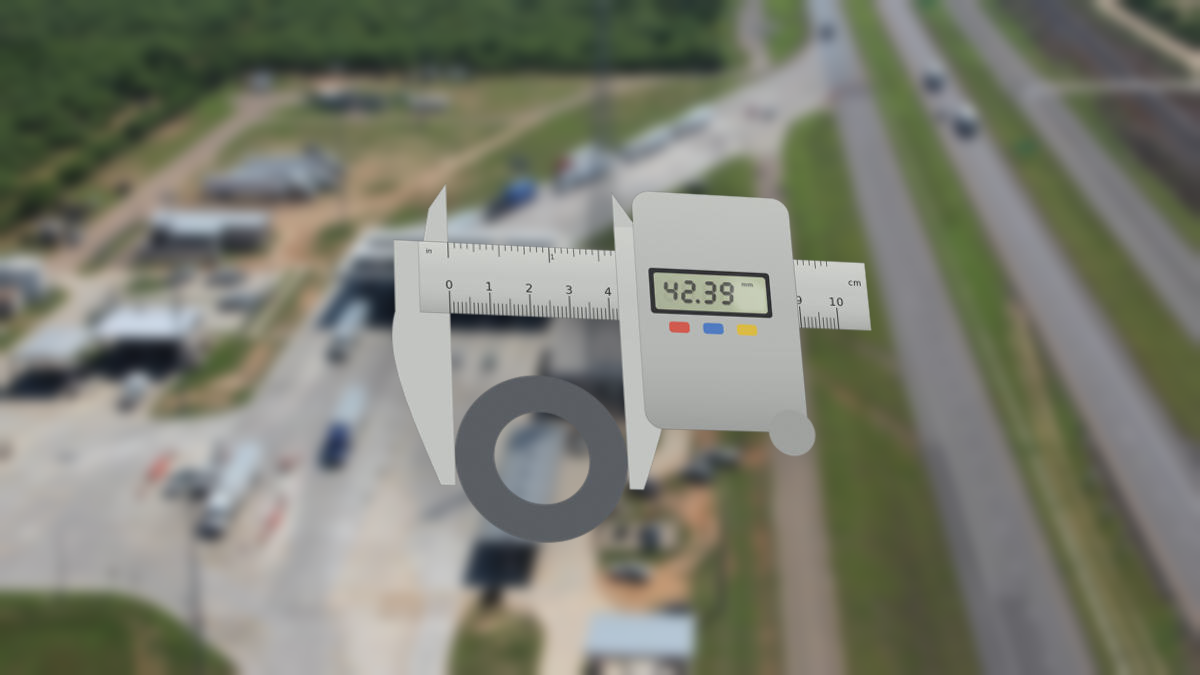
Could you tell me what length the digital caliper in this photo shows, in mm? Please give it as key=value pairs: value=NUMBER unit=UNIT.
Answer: value=42.39 unit=mm
